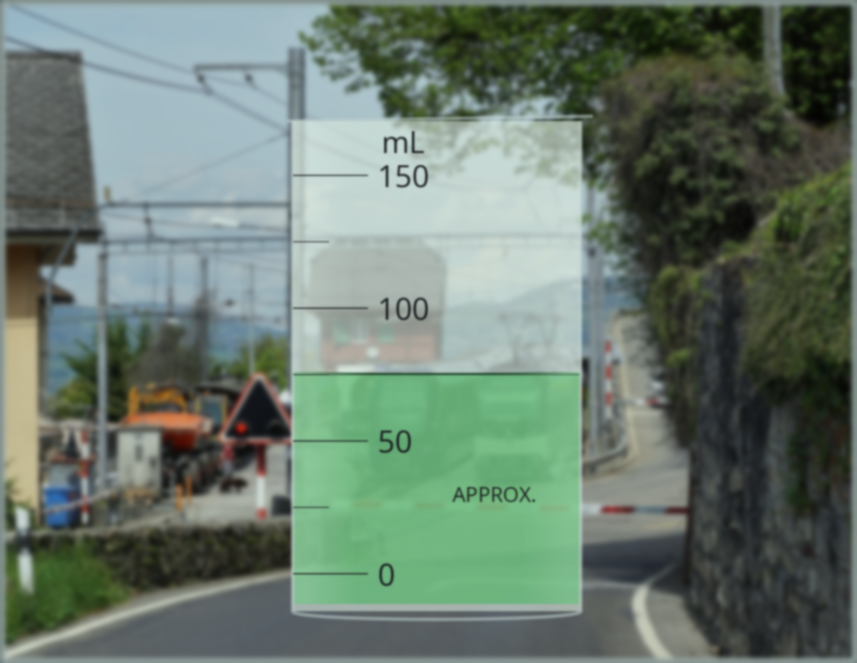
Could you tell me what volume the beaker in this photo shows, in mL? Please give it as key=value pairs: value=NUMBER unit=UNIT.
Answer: value=75 unit=mL
